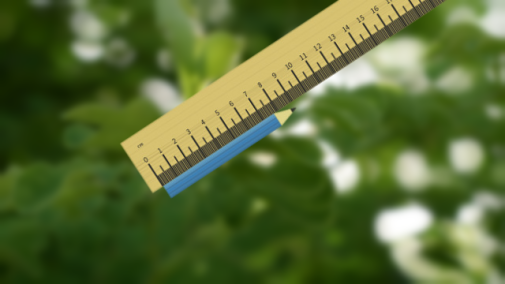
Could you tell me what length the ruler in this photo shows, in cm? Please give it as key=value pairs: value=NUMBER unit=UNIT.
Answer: value=9 unit=cm
